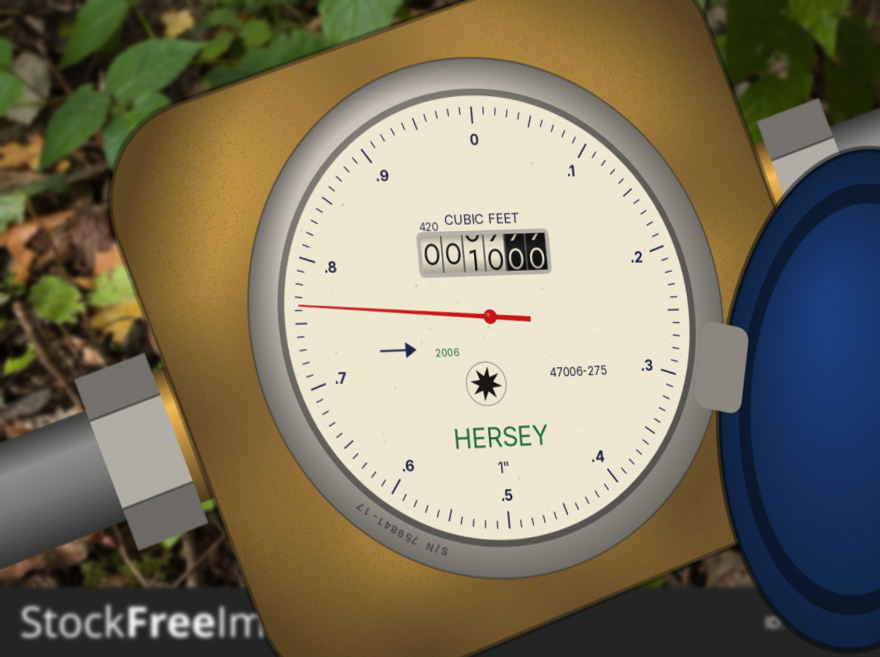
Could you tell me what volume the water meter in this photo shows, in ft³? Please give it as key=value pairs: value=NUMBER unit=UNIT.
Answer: value=999.76 unit=ft³
